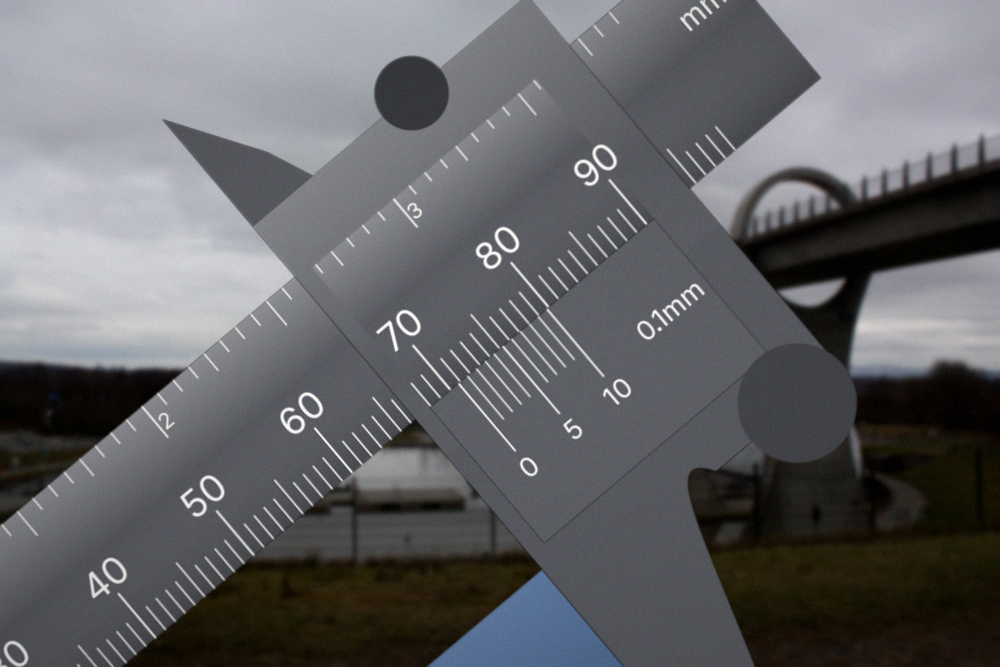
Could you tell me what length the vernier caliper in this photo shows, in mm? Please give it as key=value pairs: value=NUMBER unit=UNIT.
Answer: value=70.8 unit=mm
